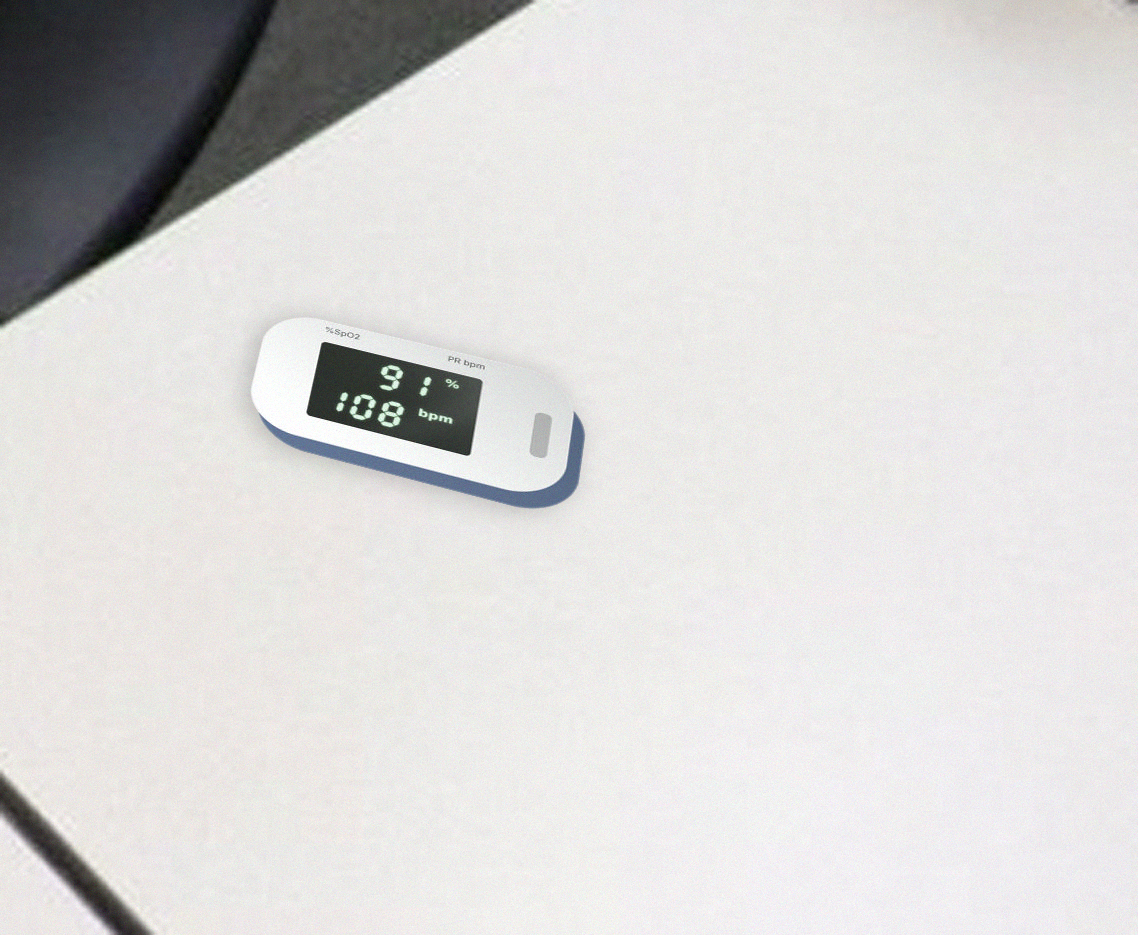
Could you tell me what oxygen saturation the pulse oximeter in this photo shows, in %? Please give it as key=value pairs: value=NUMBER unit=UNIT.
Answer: value=91 unit=%
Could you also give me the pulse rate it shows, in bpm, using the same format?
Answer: value=108 unit=bpm
